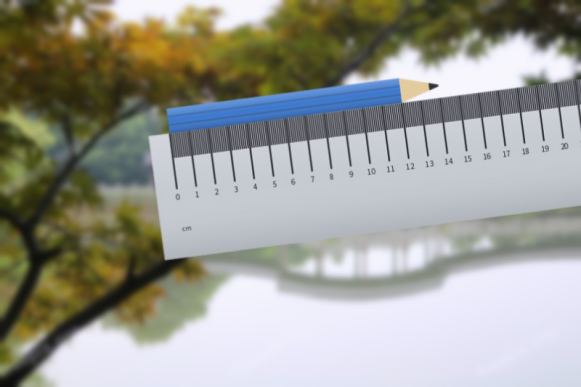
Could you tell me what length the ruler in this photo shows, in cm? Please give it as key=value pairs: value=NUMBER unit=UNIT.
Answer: value=14 unit=cm
